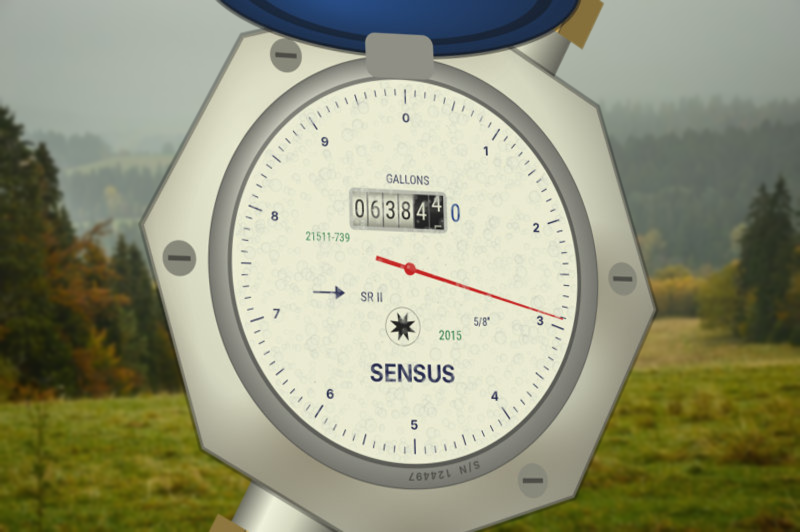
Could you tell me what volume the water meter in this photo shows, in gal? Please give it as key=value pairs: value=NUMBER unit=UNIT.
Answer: value=638442.9 unit=gal
